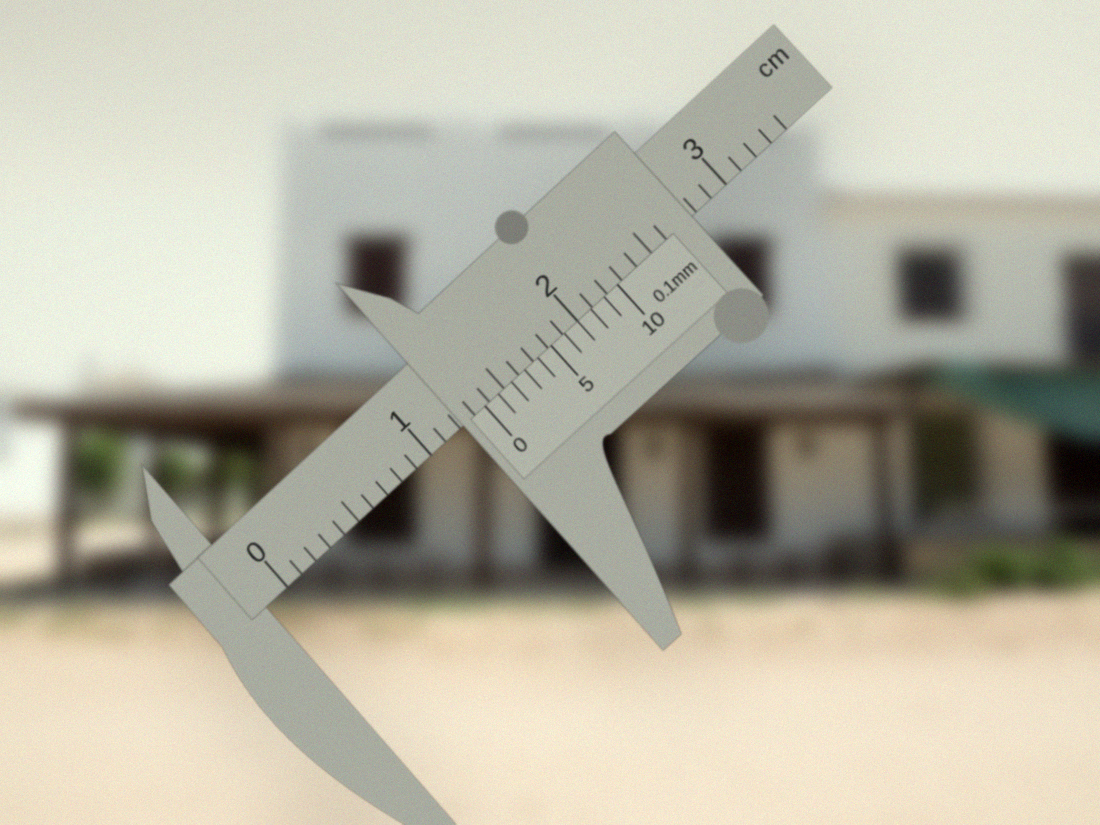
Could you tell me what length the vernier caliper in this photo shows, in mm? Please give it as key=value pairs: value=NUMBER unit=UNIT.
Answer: value=13.7 unit=mm
